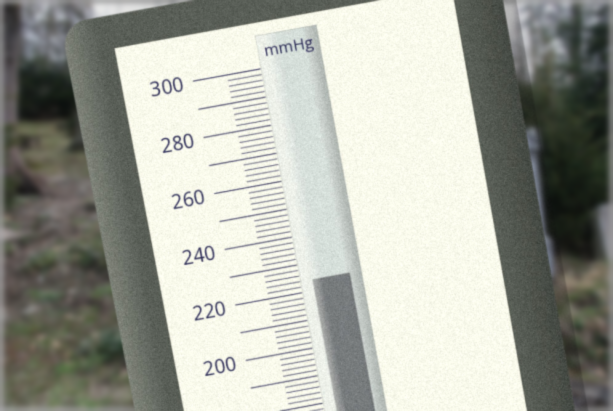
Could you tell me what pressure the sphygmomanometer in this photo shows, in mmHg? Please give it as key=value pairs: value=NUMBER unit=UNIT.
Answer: value=224 unit=mmHg
